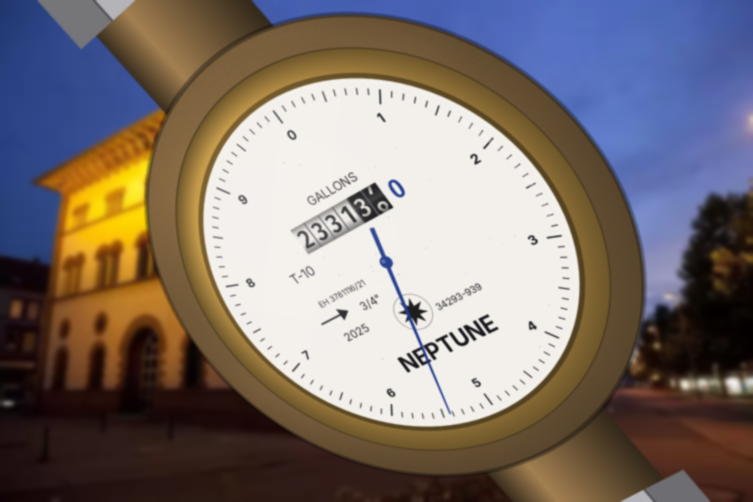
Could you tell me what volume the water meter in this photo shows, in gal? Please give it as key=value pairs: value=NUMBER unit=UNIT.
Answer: value=2331375.4 unit=gal
